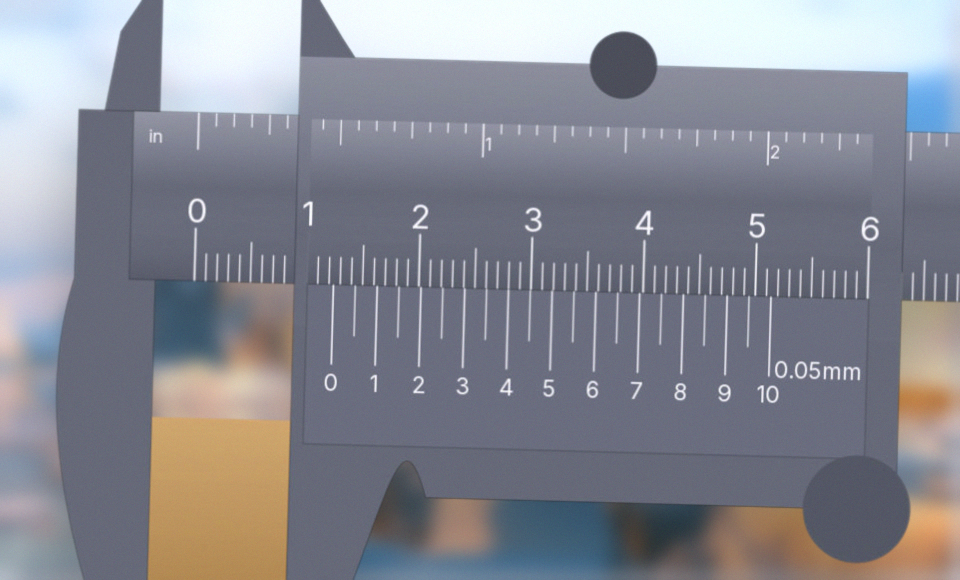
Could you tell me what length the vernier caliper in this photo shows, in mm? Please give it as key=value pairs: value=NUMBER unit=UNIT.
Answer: value=12.4 unit=mm
